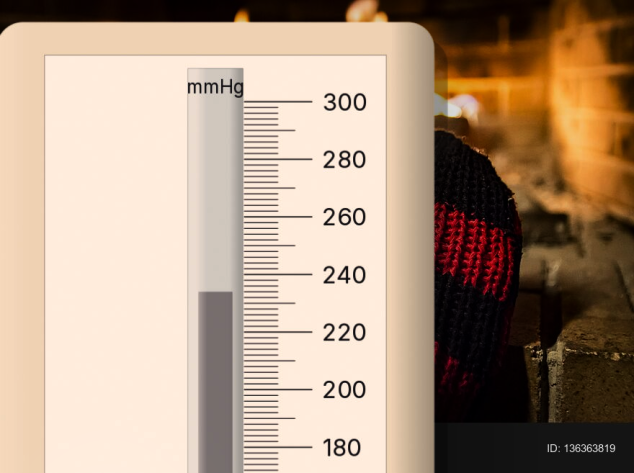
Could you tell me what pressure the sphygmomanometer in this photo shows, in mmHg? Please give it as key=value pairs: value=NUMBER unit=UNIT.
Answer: value=234 unit=mmHg
